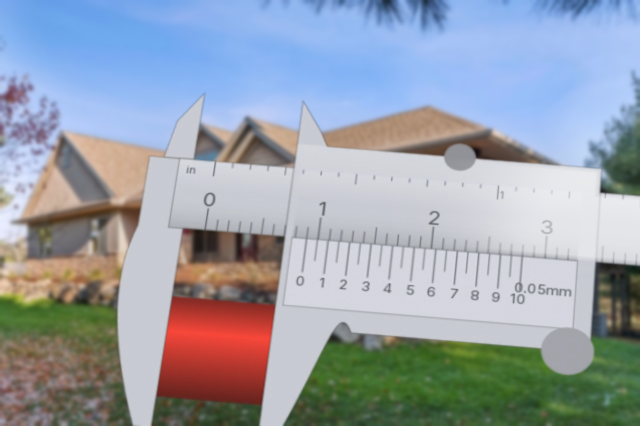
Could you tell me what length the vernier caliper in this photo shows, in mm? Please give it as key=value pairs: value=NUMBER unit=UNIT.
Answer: value=9.0 unit=mm
